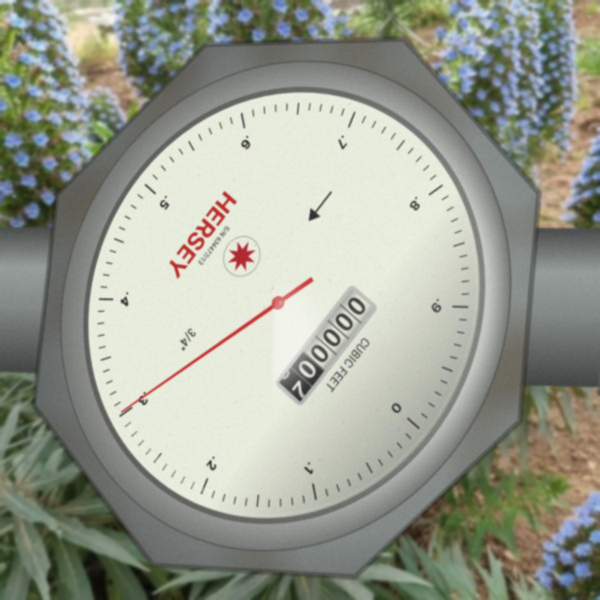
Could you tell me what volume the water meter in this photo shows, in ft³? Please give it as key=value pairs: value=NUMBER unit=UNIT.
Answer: value=2.30 unit=ft³
